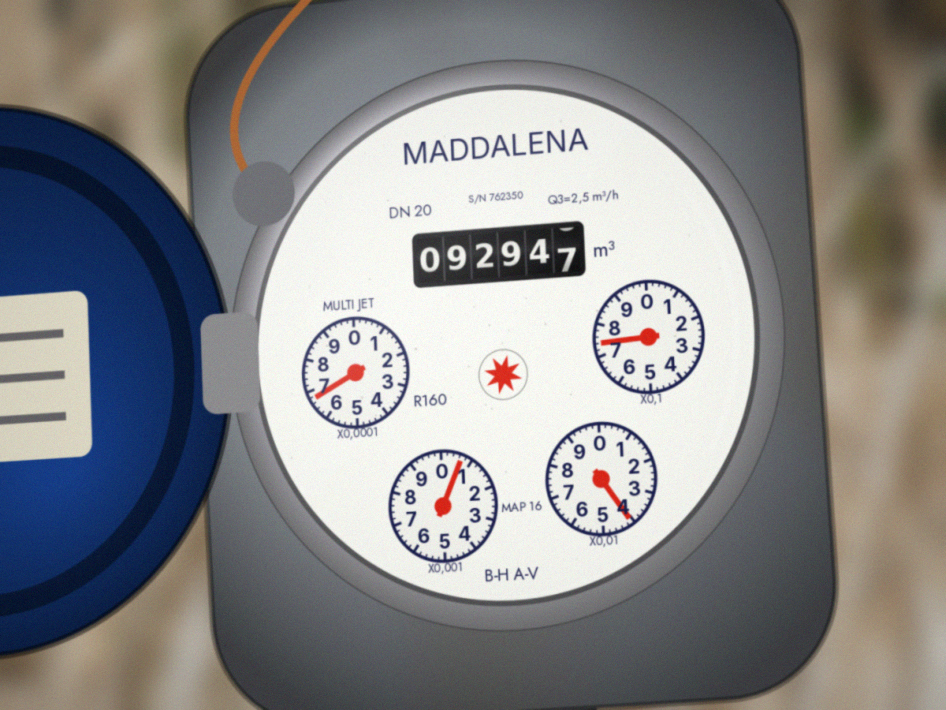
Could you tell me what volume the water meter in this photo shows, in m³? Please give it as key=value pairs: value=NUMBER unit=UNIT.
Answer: value=92946.7406 unit=m³
